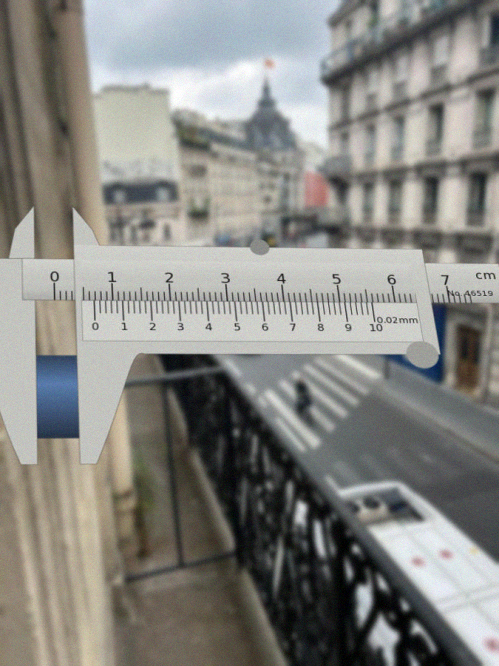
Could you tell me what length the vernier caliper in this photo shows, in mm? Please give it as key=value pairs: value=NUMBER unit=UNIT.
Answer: value=6.8 unit=mm
